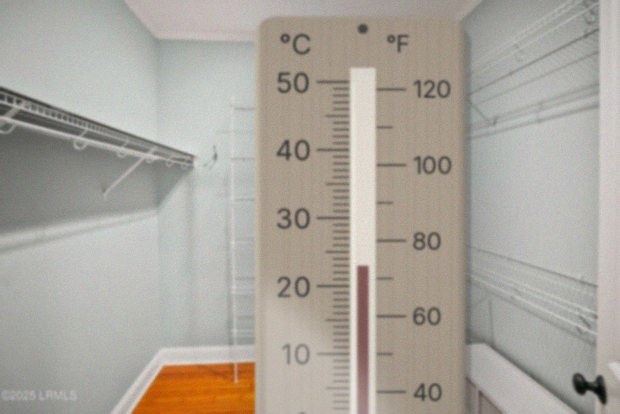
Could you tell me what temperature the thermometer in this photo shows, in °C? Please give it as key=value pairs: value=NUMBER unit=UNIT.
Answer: value=23 unit=°C
